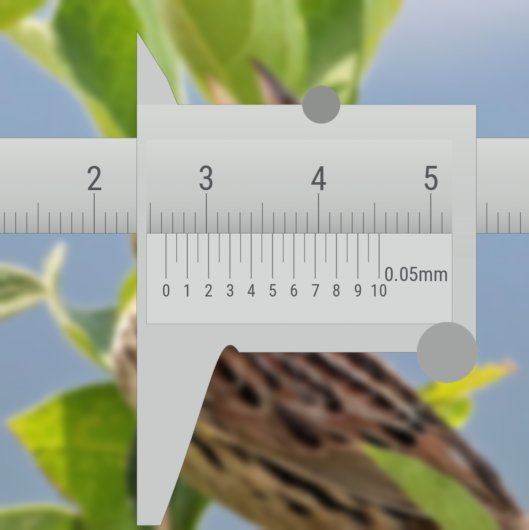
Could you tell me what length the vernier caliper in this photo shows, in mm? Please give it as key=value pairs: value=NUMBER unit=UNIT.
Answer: value=26.4 unit=mm
